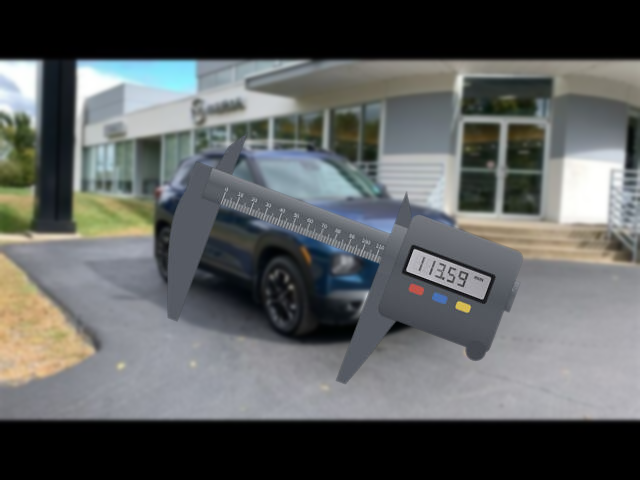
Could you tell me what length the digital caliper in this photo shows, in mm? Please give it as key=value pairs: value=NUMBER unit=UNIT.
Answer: value=113.59 unit=mm
